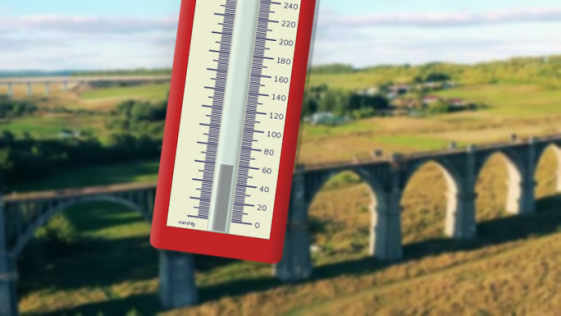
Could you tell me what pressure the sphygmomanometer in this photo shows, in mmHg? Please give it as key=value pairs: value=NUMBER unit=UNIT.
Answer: value=60 unit=mmHg
